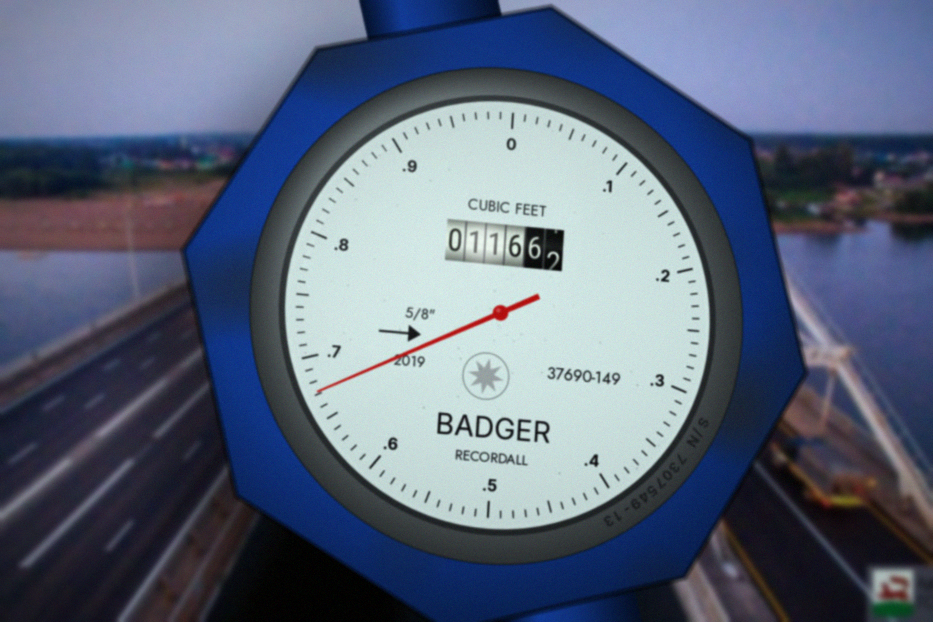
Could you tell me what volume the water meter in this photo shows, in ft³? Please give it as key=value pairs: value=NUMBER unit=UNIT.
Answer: value=11661.67 unit=ft³
